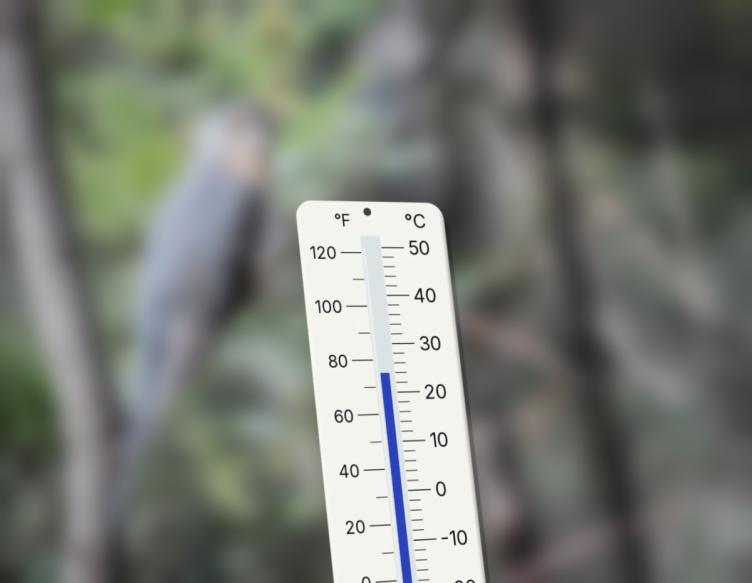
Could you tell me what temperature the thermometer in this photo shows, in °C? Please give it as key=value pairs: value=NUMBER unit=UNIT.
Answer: value=24 unit=°C
